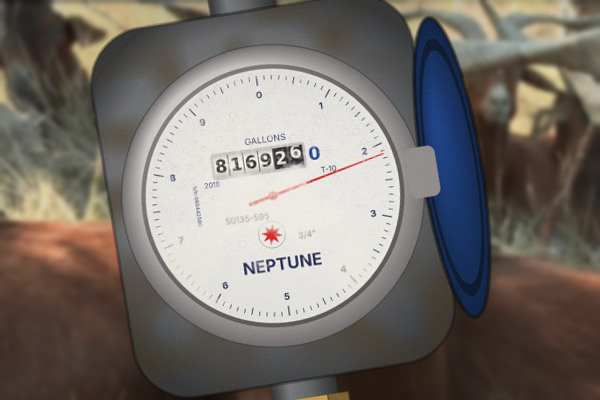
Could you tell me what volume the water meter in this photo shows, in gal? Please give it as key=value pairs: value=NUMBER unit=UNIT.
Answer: value=8169262.1 unit=gal
